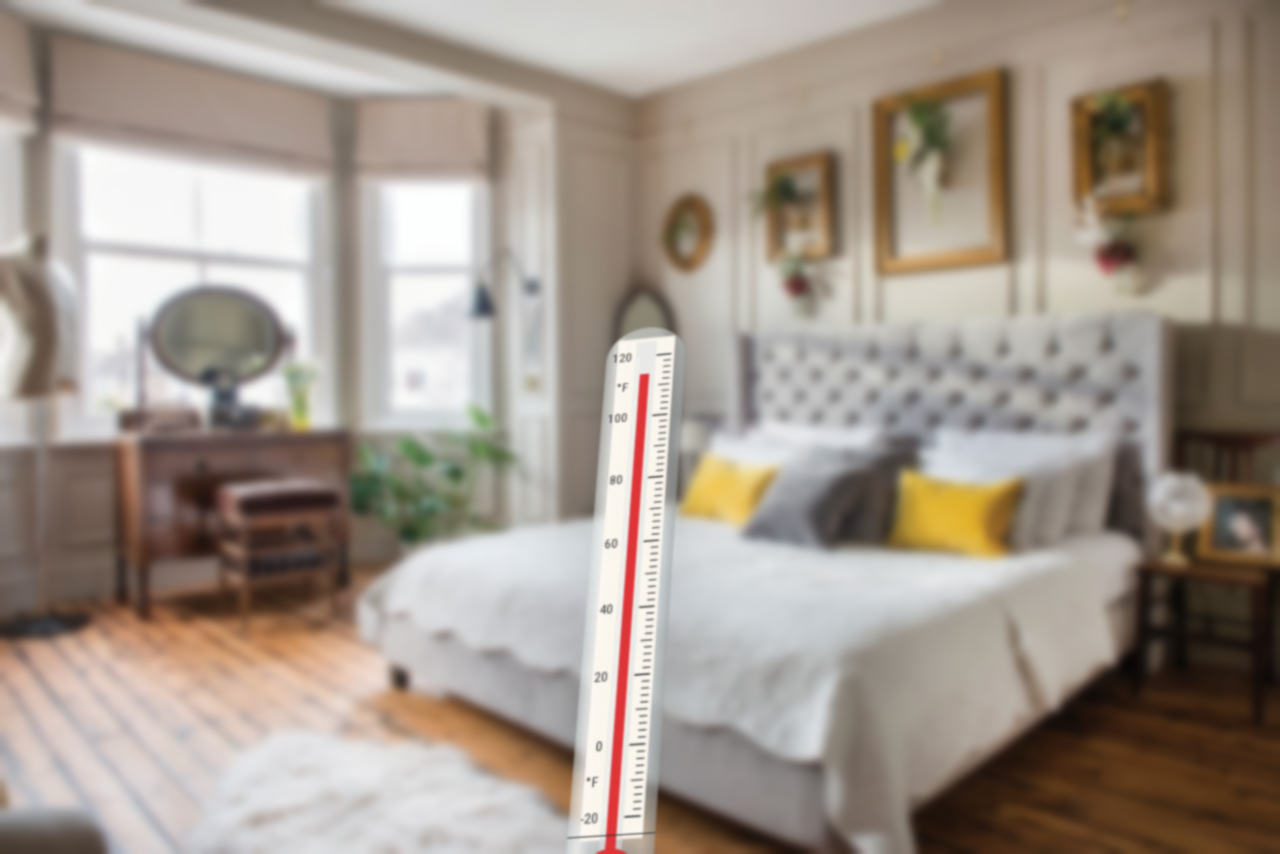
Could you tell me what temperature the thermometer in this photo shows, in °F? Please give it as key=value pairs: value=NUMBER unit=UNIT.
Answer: value=114 unit=°F
